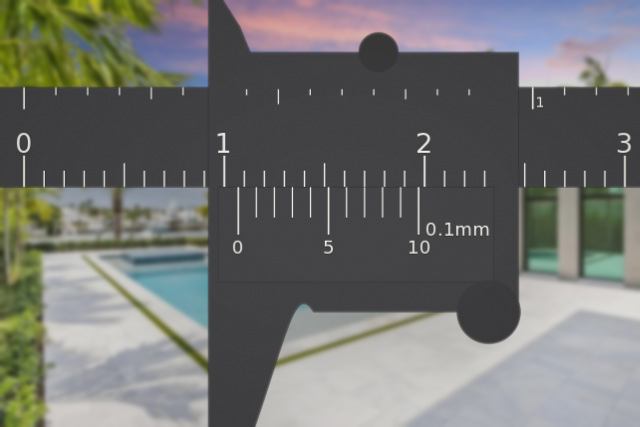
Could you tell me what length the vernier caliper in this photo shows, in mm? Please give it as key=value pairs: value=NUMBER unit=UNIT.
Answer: value=10.7 unit=mm
